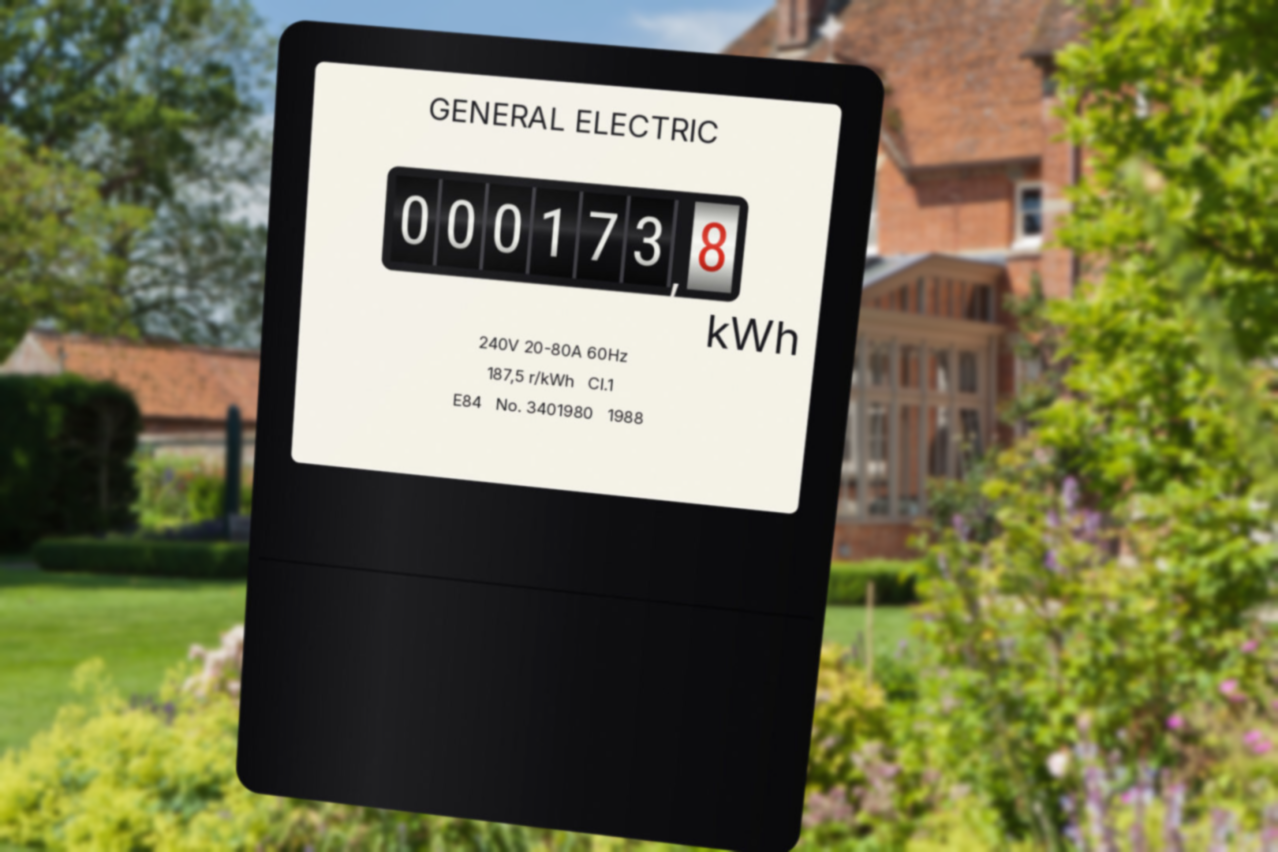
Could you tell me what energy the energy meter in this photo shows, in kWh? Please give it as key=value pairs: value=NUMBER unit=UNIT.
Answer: value=173.8 unit=kWh
